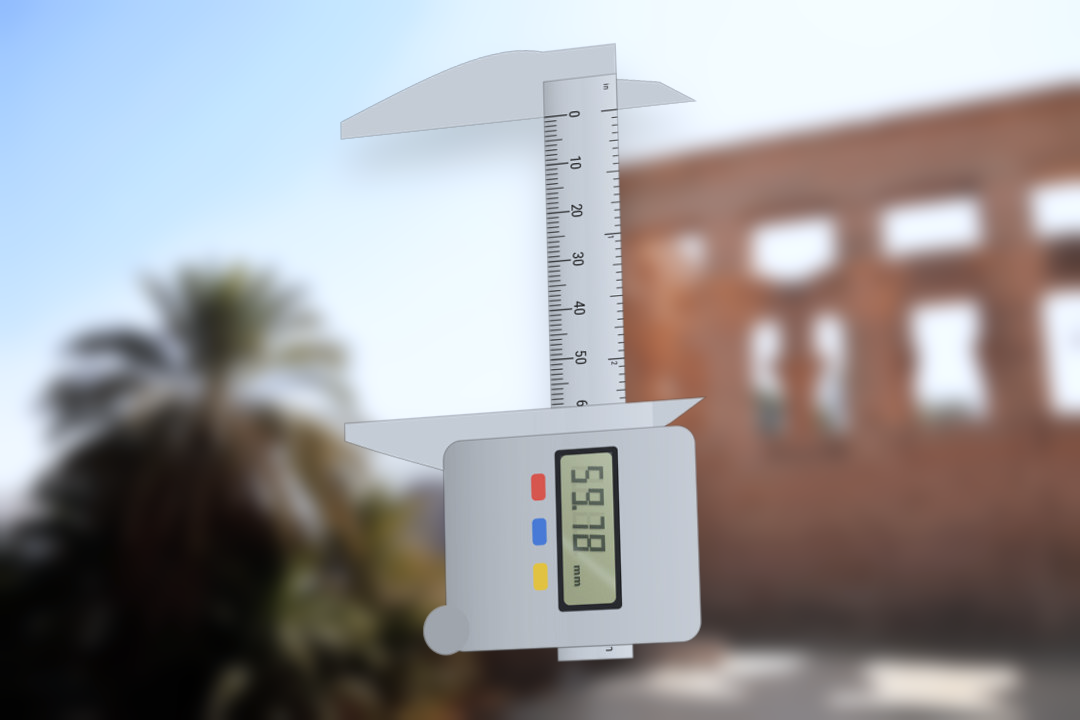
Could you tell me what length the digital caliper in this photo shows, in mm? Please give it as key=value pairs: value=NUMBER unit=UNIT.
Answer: value=59.78 unit=mm
